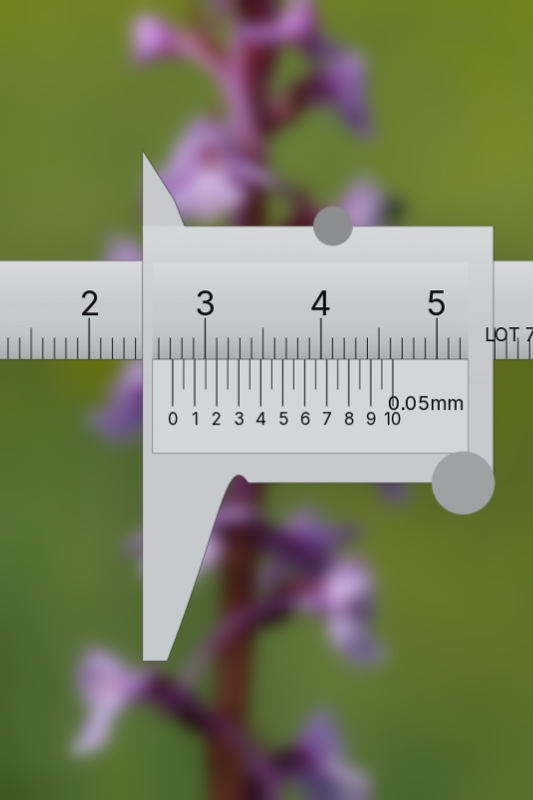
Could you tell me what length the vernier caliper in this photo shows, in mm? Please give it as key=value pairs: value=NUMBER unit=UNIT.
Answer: value=27.2 unit=mm
